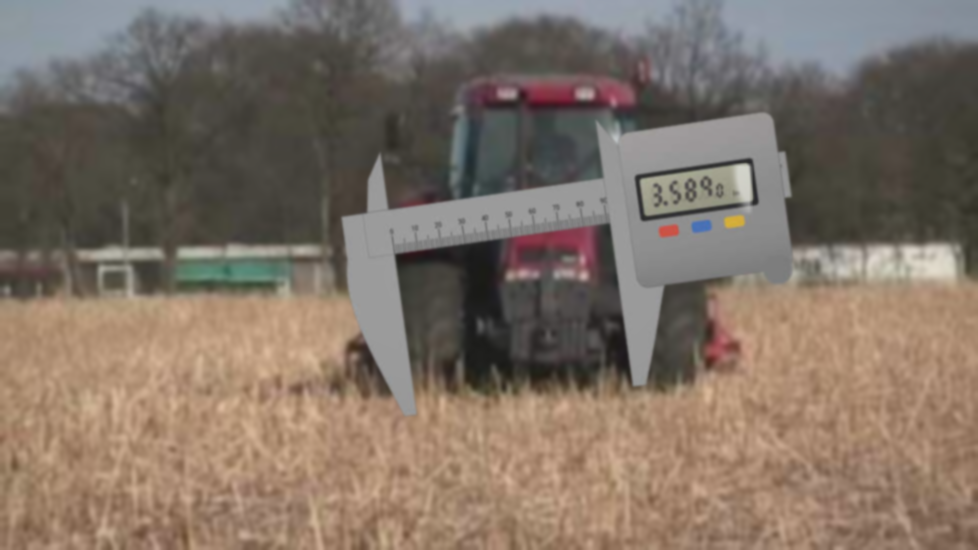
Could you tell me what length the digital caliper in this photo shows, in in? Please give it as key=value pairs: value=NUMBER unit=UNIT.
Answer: value=3.5890 unit=in
